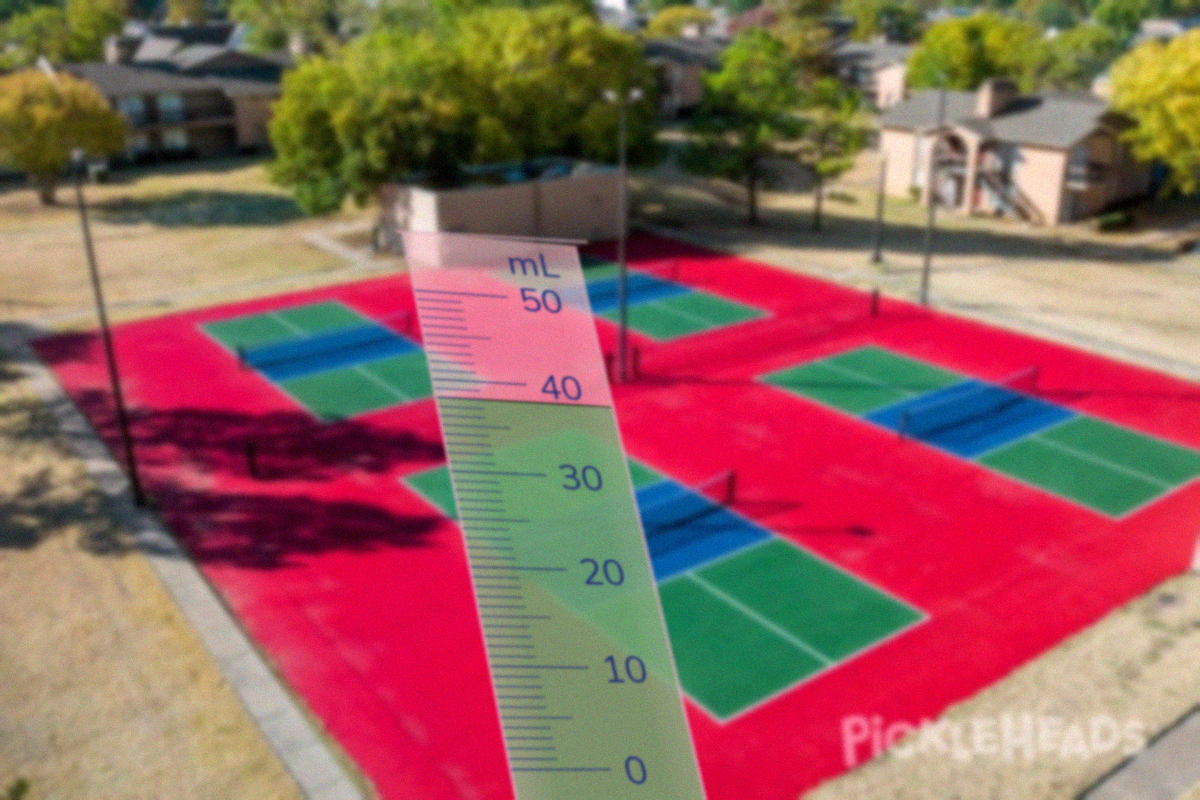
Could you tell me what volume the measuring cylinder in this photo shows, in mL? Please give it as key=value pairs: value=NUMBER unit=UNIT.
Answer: value=38 unit=mL
